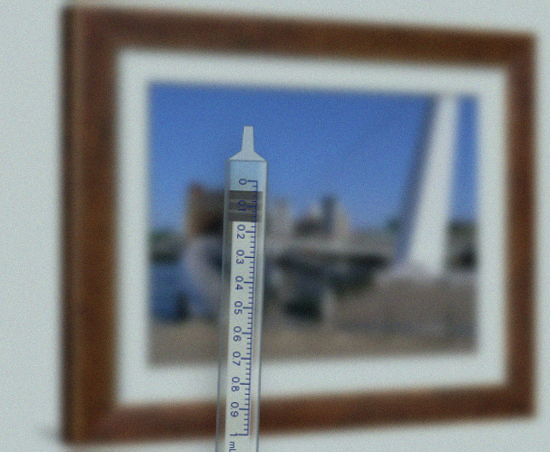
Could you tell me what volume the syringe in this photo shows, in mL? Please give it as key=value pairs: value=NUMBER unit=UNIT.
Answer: value=0.04 unit=mL
